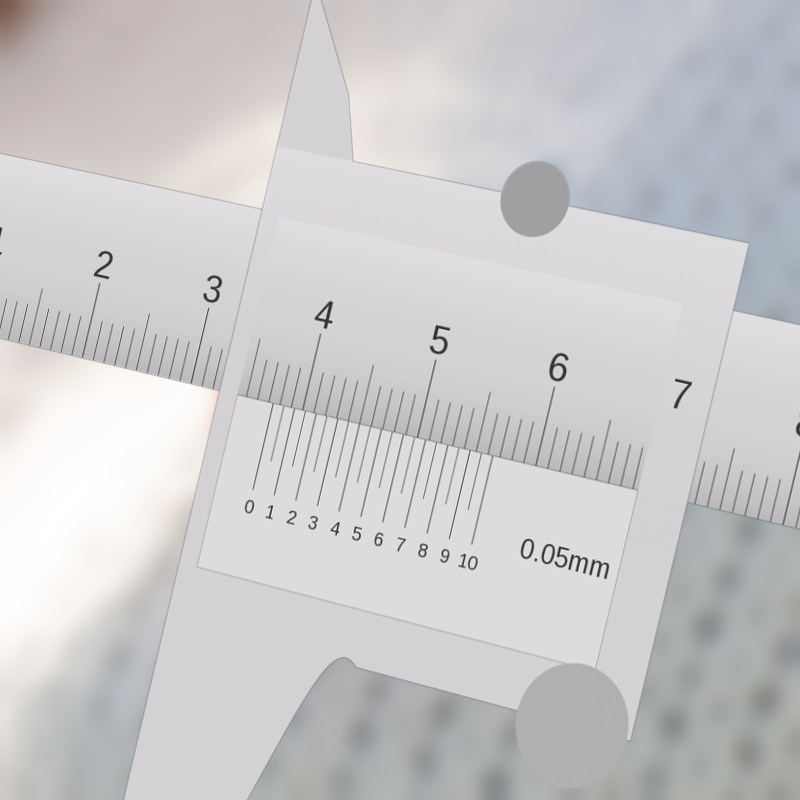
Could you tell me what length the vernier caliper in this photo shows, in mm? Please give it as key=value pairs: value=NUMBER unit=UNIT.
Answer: value=37.4 unit=mm
